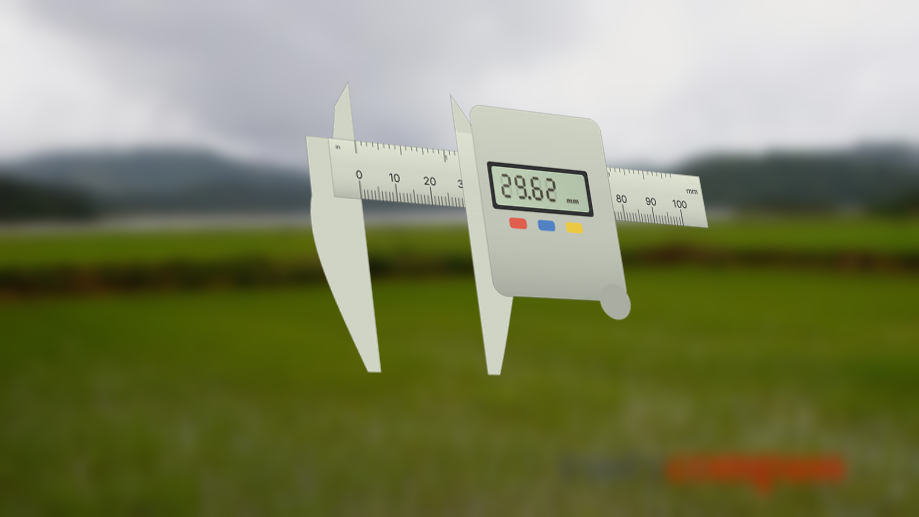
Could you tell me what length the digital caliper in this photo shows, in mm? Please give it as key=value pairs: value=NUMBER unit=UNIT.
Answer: value=29.62 unit=mm
